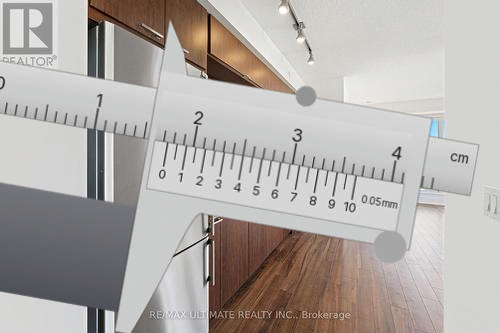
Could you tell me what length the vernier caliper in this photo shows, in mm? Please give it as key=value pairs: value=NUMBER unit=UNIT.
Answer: value=17.4 unit=mm
